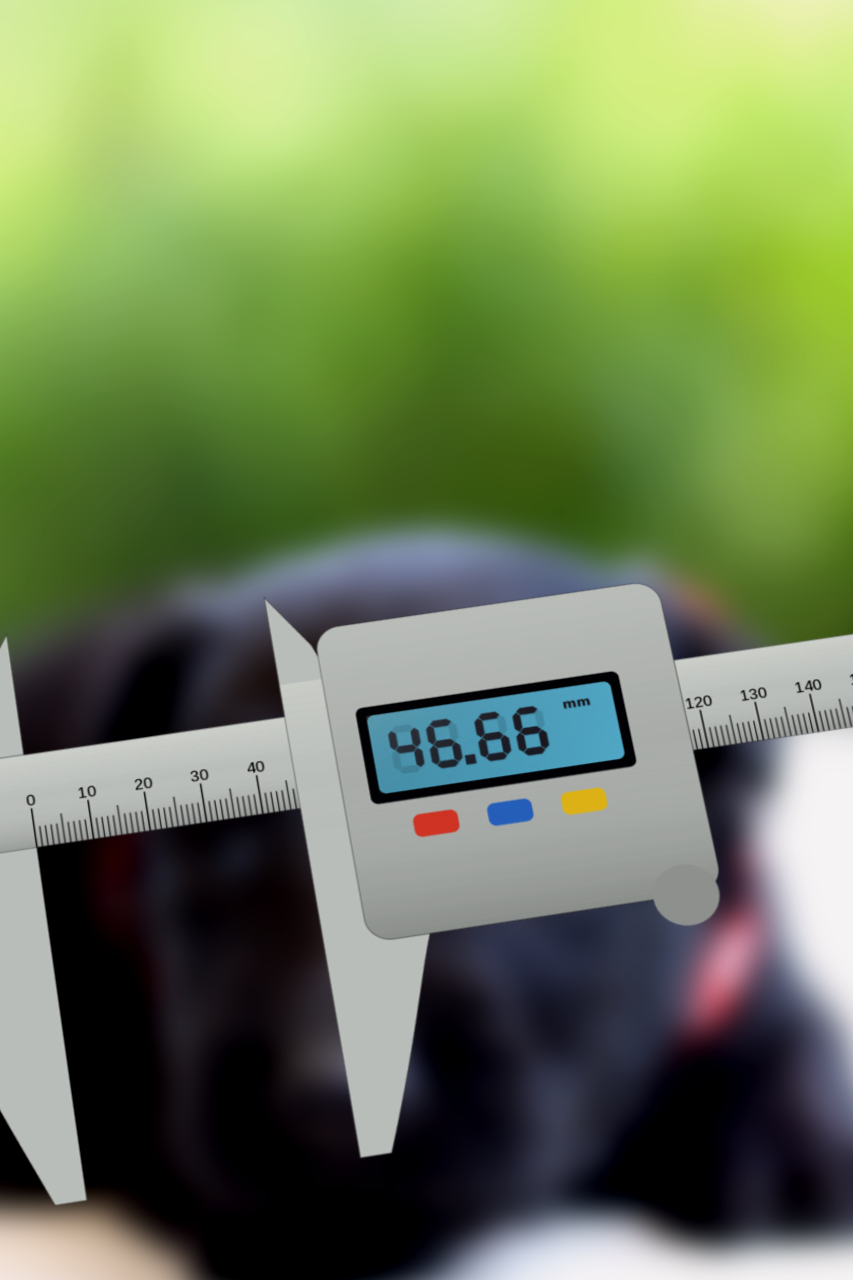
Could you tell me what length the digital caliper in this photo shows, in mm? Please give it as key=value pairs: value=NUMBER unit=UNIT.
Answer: value=46.66 unit=mm
